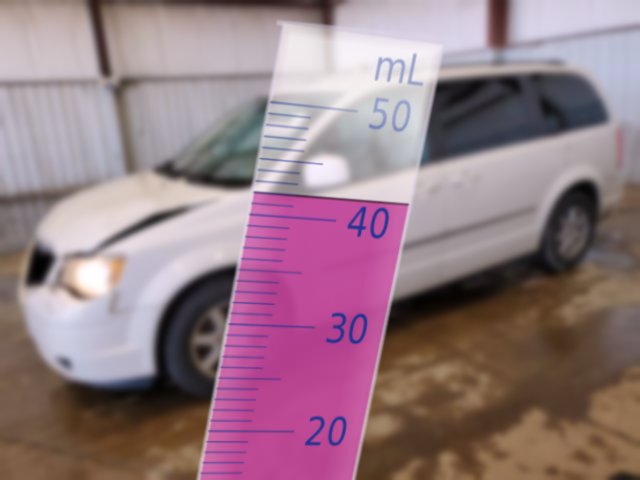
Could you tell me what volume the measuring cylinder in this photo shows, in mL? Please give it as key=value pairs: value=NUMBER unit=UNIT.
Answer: value=42 unit=mL
